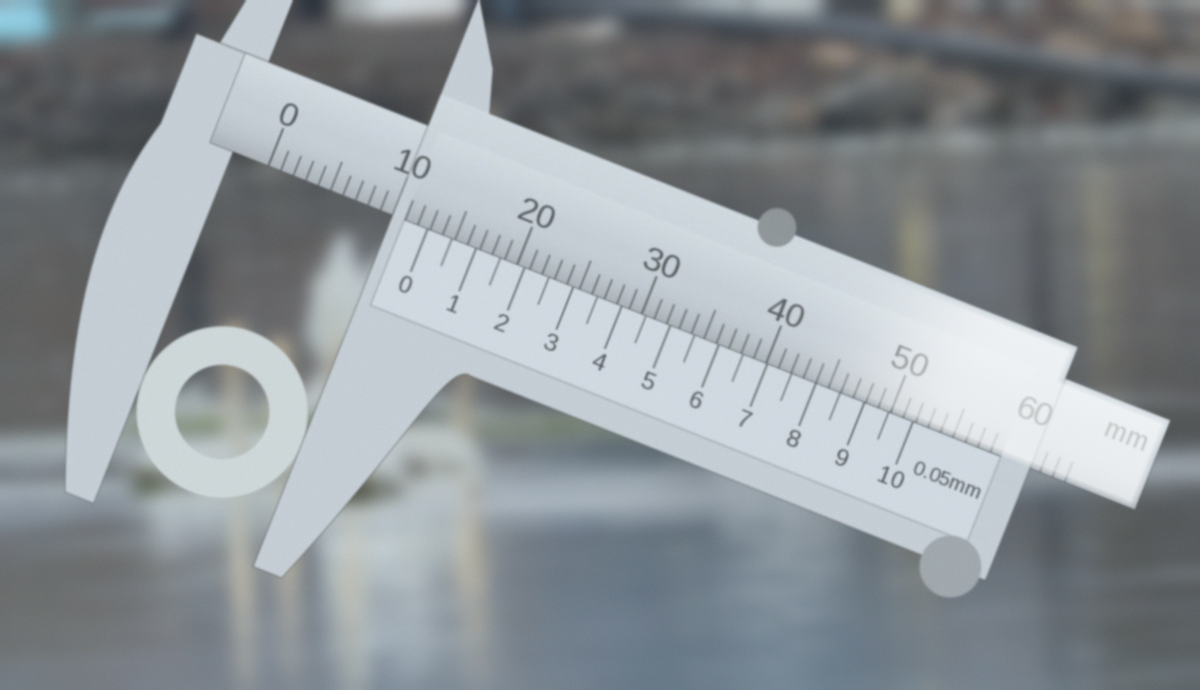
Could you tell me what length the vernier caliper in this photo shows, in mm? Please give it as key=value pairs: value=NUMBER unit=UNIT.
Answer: value=12.8 unit=mm
